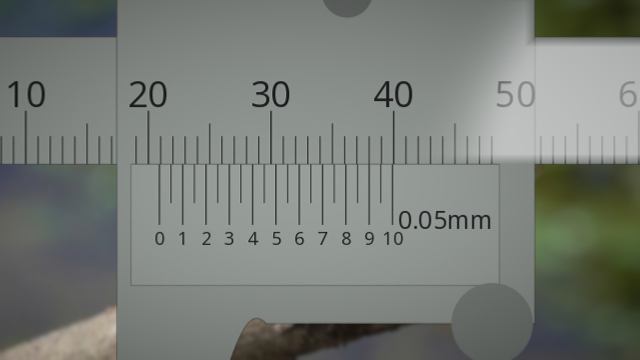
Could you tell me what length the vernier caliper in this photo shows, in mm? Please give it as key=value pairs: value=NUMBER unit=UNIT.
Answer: value=20.9 unit=mm
